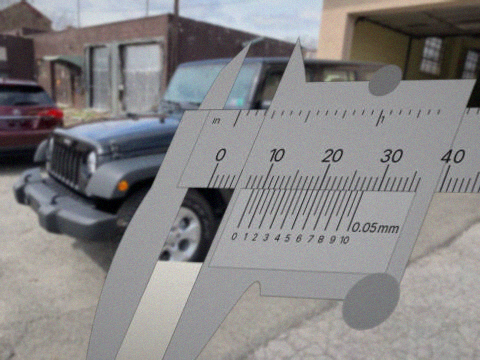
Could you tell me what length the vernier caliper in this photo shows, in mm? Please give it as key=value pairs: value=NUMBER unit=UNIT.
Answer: value=8.5 unit=mm
